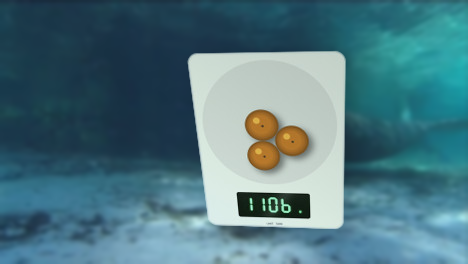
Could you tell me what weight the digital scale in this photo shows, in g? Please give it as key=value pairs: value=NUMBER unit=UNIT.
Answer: value=1106 unit=g
